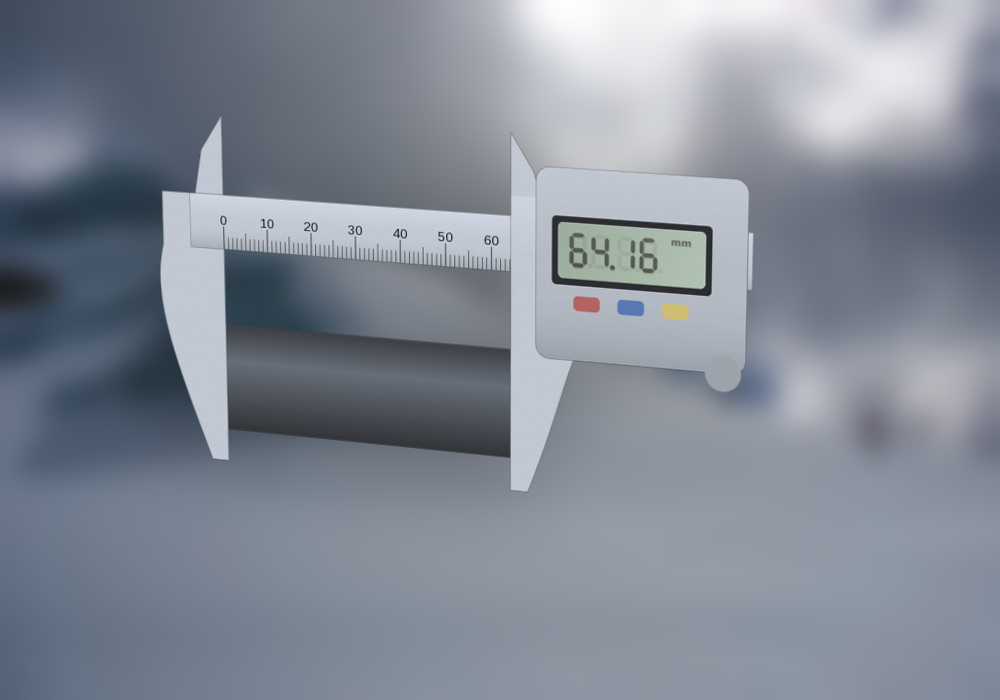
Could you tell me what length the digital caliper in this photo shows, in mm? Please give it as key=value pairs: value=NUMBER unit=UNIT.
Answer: value=64.16 unit=mm
